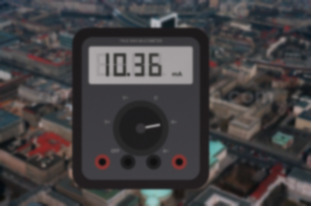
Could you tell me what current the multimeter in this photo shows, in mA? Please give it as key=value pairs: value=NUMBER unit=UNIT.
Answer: value=10.36 unit=mA
